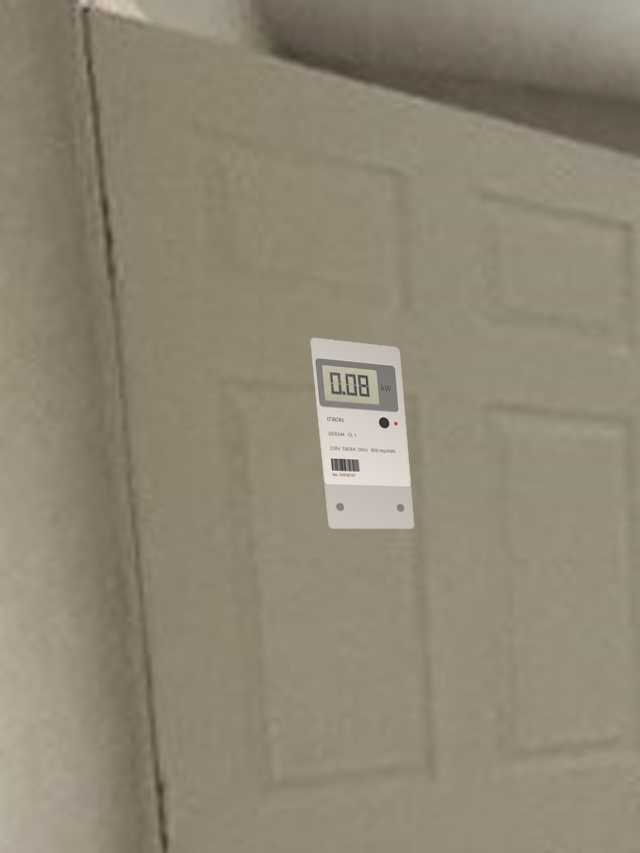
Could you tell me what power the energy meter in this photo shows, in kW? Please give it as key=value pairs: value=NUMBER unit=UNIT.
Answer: value=0.08 unit=kW
